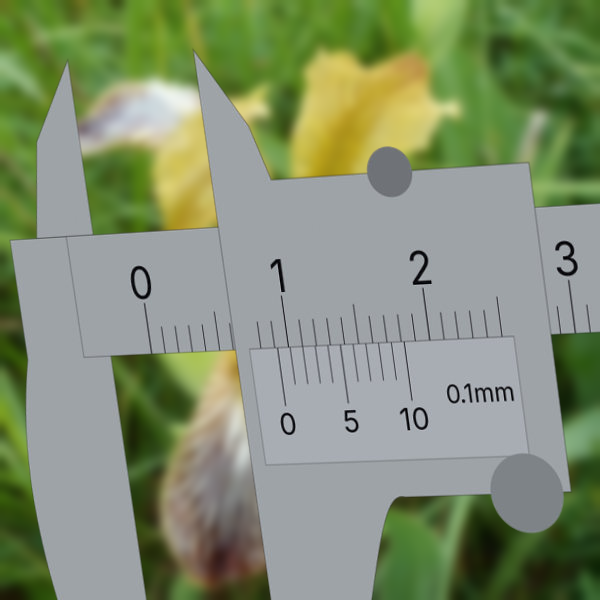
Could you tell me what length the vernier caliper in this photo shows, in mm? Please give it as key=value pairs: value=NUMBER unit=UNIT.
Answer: value=9.2 unit=mm
